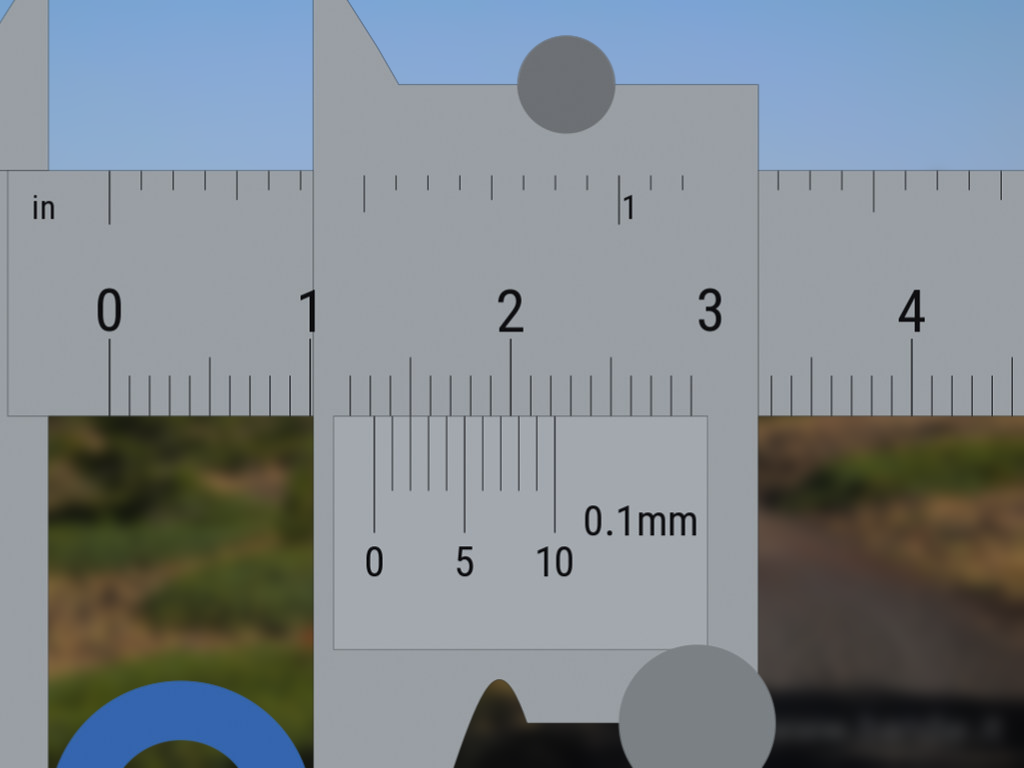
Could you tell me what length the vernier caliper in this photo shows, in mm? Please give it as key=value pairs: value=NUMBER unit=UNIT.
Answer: value=13.2 unit=mm
